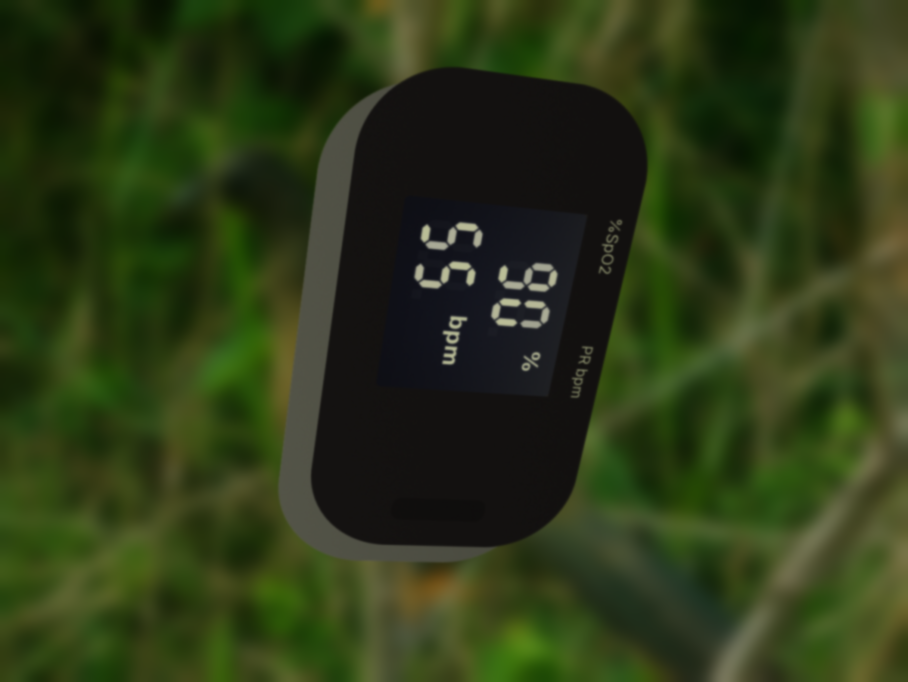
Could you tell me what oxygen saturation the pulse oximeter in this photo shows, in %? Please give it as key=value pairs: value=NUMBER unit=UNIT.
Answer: value=90 unit=%
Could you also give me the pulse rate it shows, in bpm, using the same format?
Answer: value=55 unit=bpm
